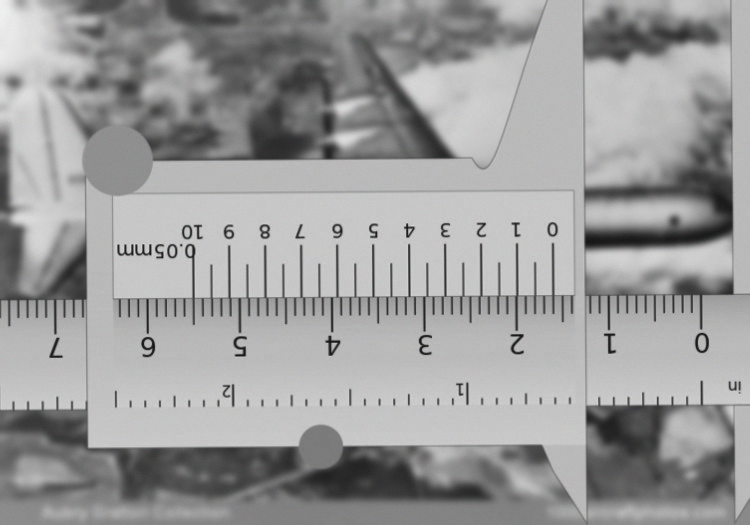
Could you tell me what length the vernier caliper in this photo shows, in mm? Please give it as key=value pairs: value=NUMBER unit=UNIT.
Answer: value=16.0 unit=mm
